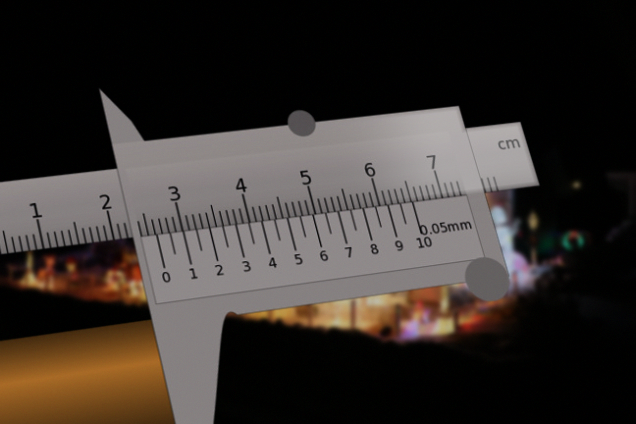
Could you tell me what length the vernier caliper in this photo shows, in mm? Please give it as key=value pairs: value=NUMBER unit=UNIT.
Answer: value=26.2 unit=mm
